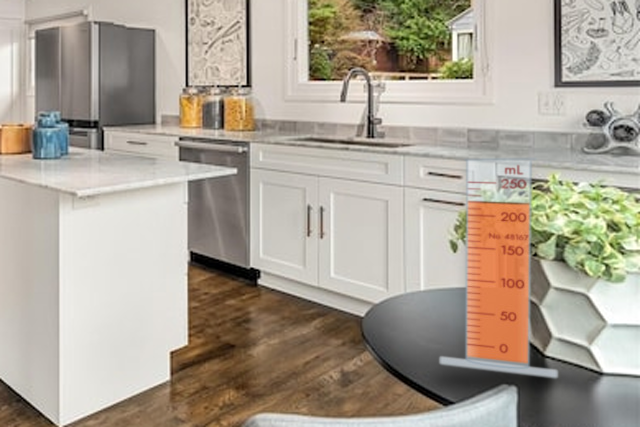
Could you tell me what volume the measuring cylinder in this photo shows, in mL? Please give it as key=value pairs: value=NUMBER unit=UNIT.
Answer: value=220 unit=mL
